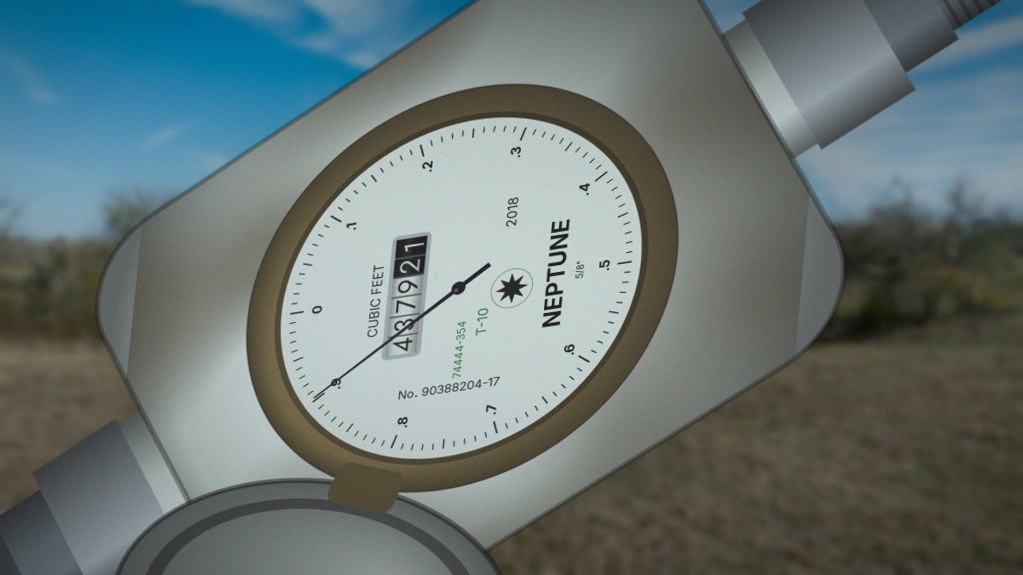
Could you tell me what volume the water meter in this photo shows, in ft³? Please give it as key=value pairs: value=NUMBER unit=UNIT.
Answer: value=437920.90 unit=ft³
